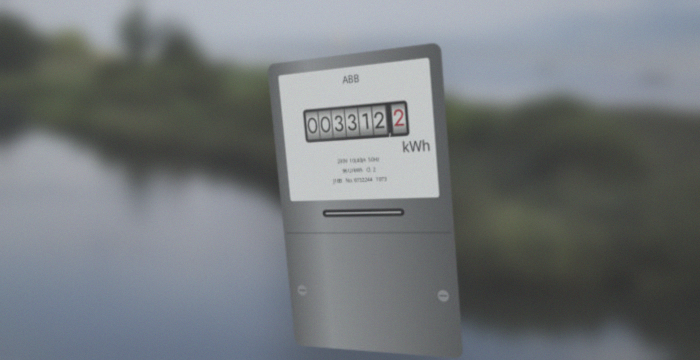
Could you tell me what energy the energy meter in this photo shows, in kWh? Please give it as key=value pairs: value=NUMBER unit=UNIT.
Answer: value=3312.2 unit=kWh
